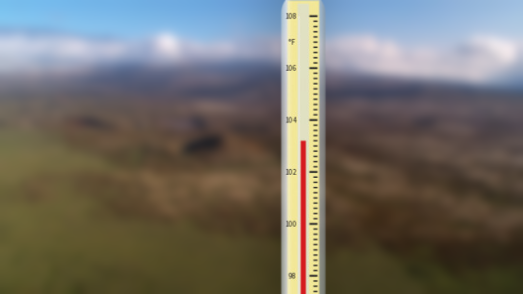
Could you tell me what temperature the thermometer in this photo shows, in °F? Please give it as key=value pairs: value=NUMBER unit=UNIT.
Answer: value=103.2 unit=°F
